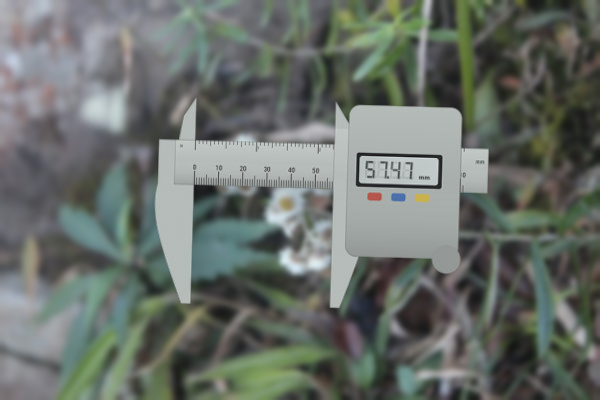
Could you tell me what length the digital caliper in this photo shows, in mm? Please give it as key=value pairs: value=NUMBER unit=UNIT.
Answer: value=57.47 unit=mm
